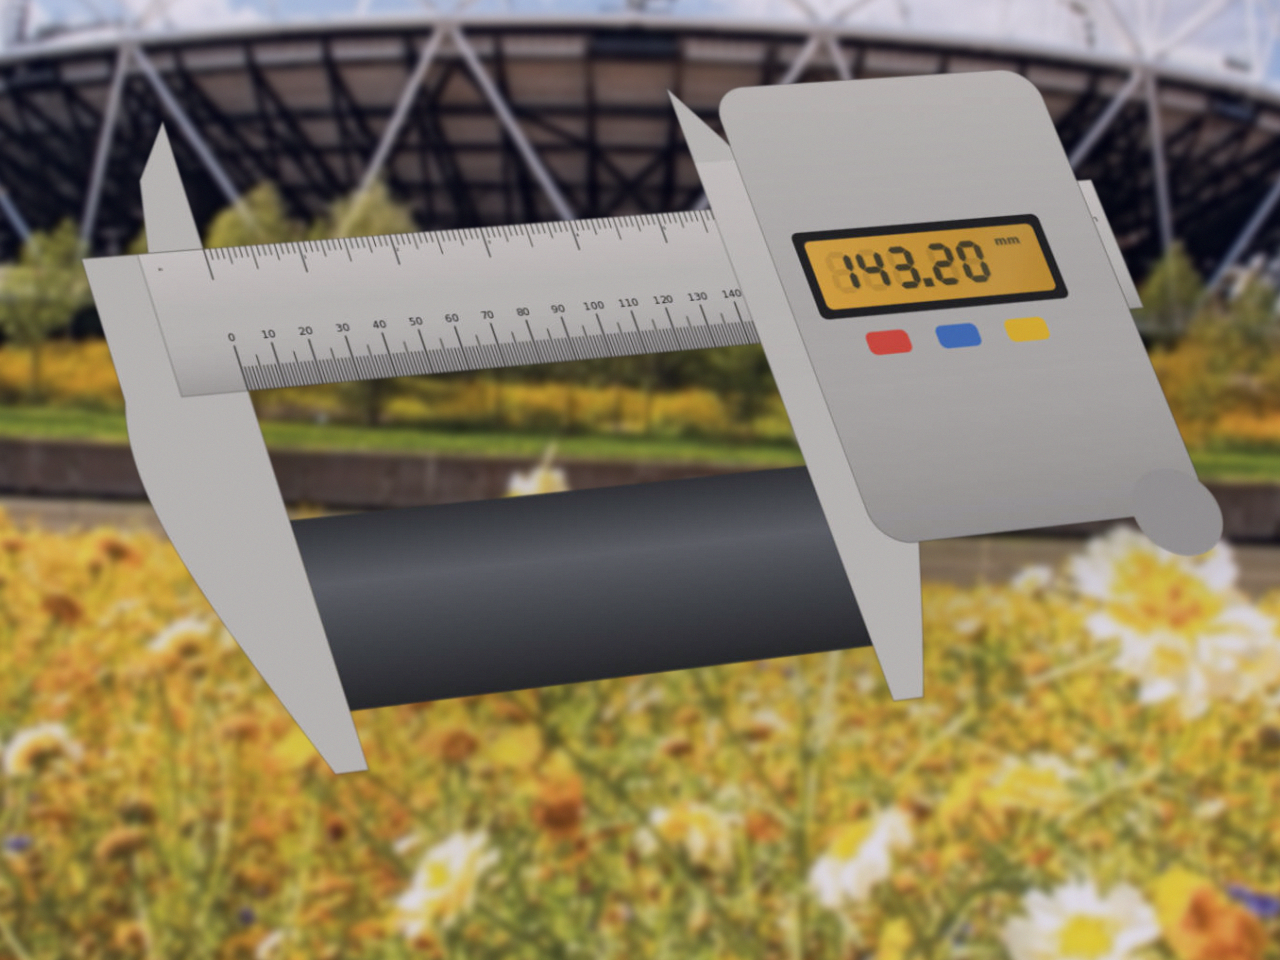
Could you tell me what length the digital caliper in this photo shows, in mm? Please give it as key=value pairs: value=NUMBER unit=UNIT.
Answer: value=143.20 unit=mm
